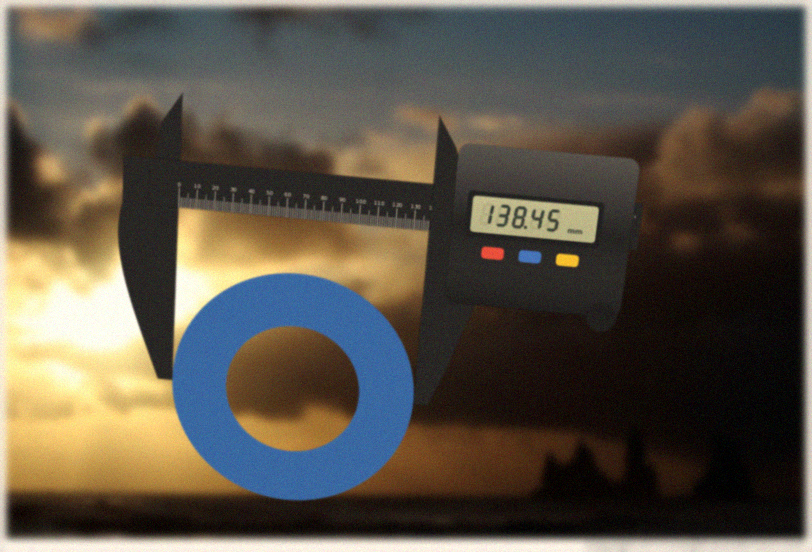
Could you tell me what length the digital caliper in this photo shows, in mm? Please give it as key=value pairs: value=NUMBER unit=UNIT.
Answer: value=138.45 unit=mm
